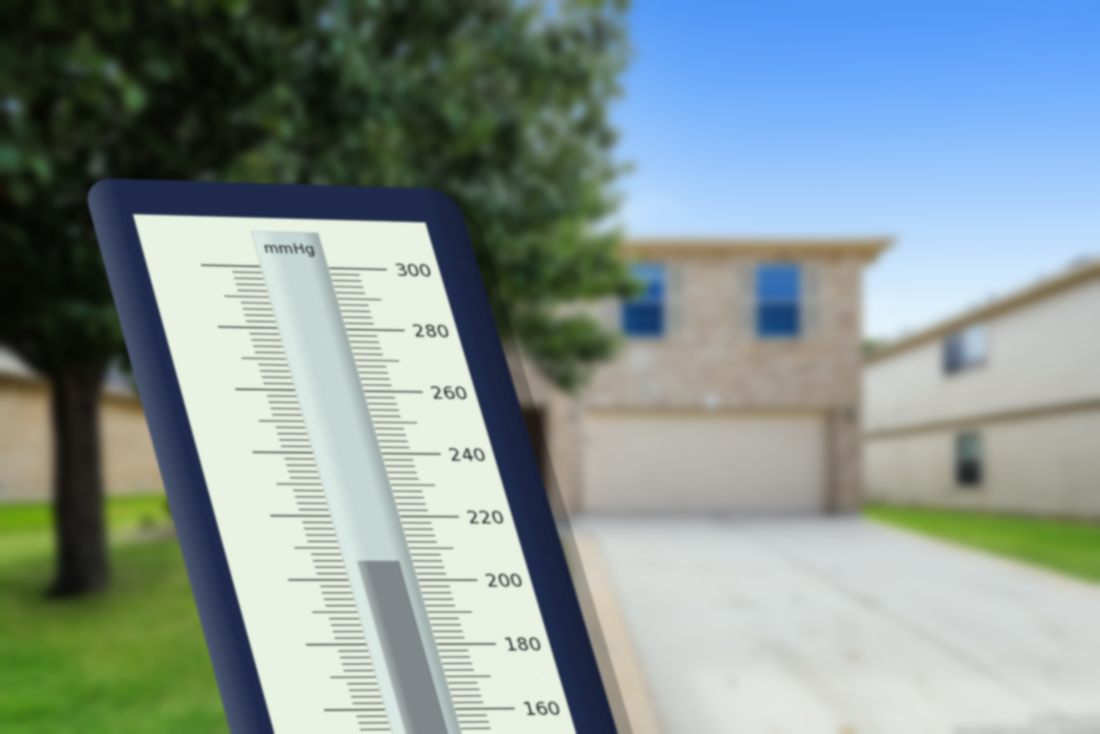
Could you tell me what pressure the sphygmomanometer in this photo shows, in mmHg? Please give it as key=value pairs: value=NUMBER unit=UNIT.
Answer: value=206 unit=mmHg
